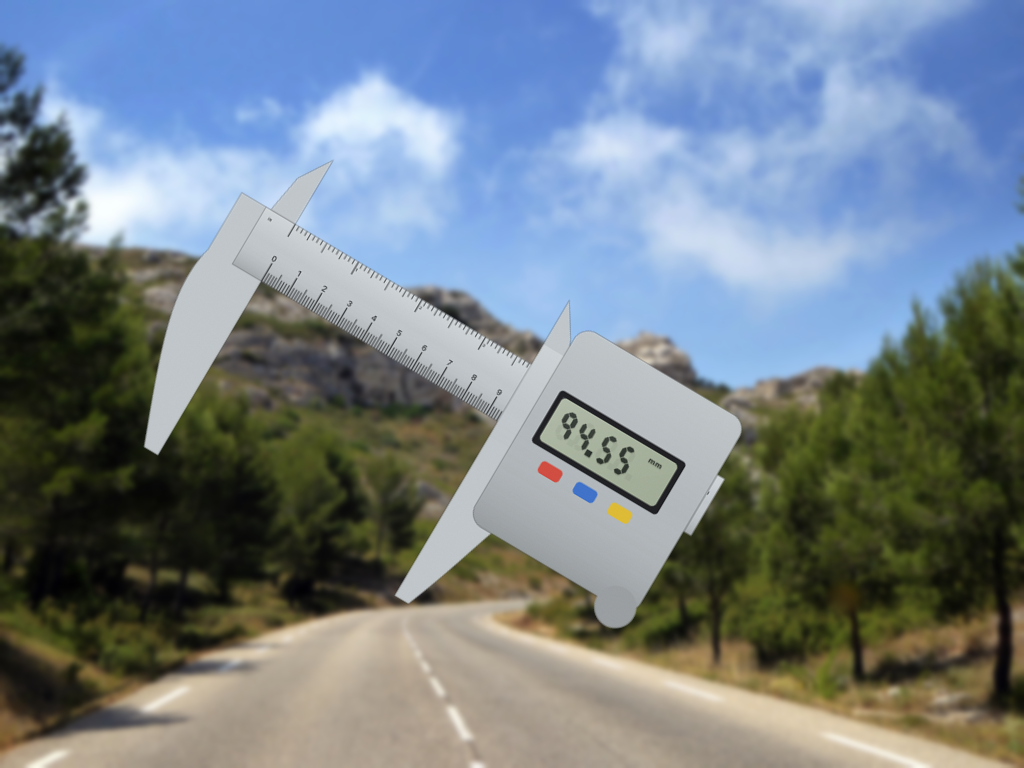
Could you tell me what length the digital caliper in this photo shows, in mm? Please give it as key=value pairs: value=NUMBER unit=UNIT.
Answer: value=94.55 unit=mm
